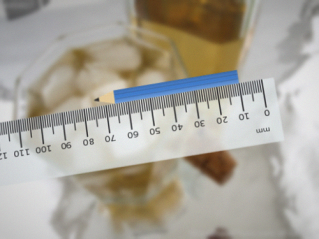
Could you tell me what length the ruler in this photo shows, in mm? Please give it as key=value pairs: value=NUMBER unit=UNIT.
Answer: value=65 unit=mm
